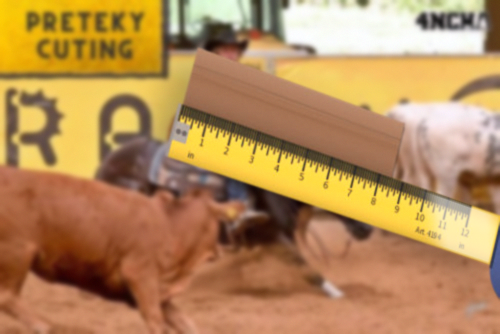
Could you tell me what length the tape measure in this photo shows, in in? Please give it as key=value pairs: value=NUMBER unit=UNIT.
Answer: value=8.5 unit=in
